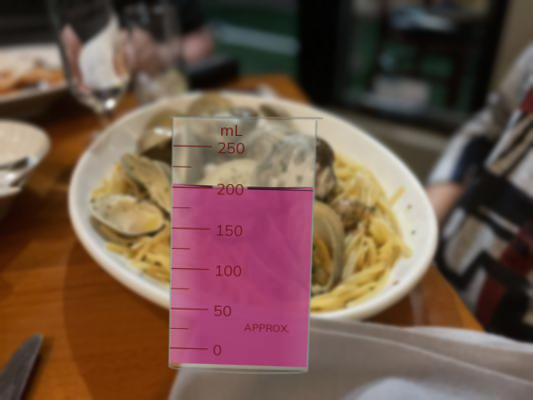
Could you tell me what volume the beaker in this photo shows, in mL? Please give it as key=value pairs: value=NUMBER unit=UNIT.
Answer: value=200 unit=mL
